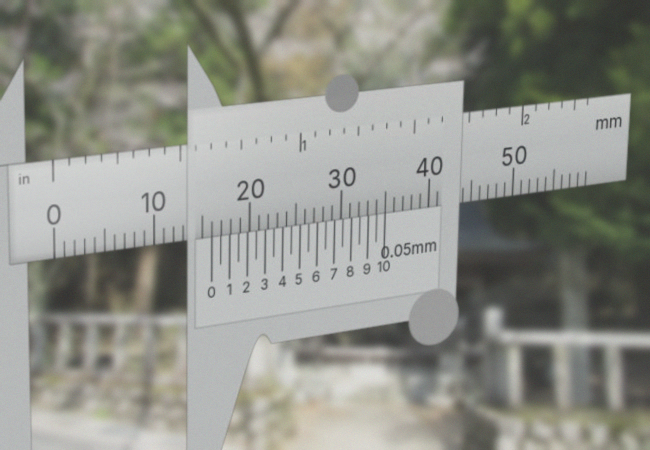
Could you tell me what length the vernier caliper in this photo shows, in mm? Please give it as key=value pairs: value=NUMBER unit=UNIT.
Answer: value=16.0 unit=mm
